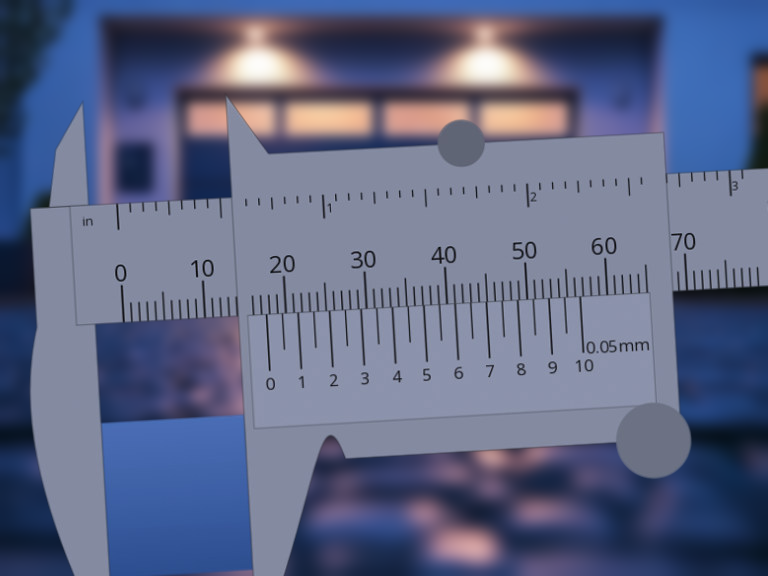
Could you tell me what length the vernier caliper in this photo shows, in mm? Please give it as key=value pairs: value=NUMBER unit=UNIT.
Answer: value=17.6 unit=mm
